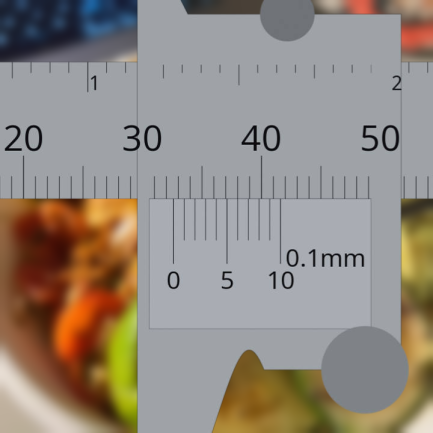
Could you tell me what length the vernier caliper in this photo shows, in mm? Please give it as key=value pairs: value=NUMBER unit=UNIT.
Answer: value=32.6 unit=mm
